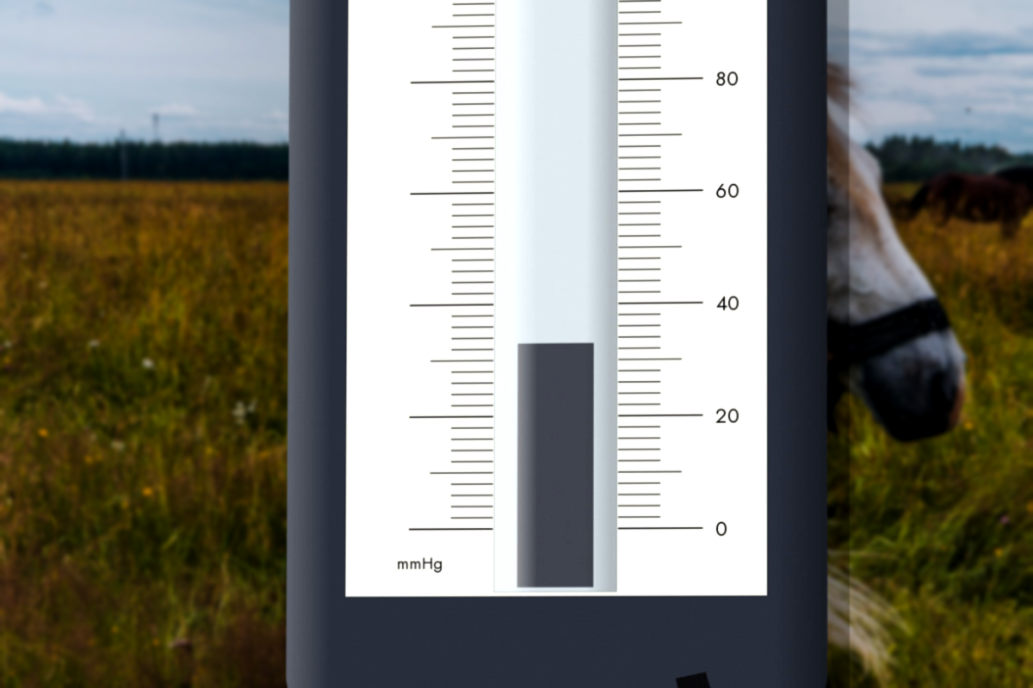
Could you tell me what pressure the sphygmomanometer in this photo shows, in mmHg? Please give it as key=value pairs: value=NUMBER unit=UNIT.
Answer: value=33 unit=mmHg
